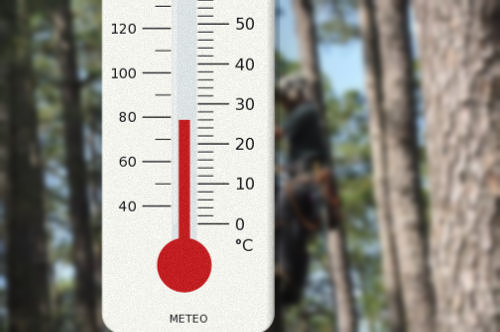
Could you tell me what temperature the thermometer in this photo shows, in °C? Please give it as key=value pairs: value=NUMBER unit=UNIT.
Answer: value=26 unit=°C
